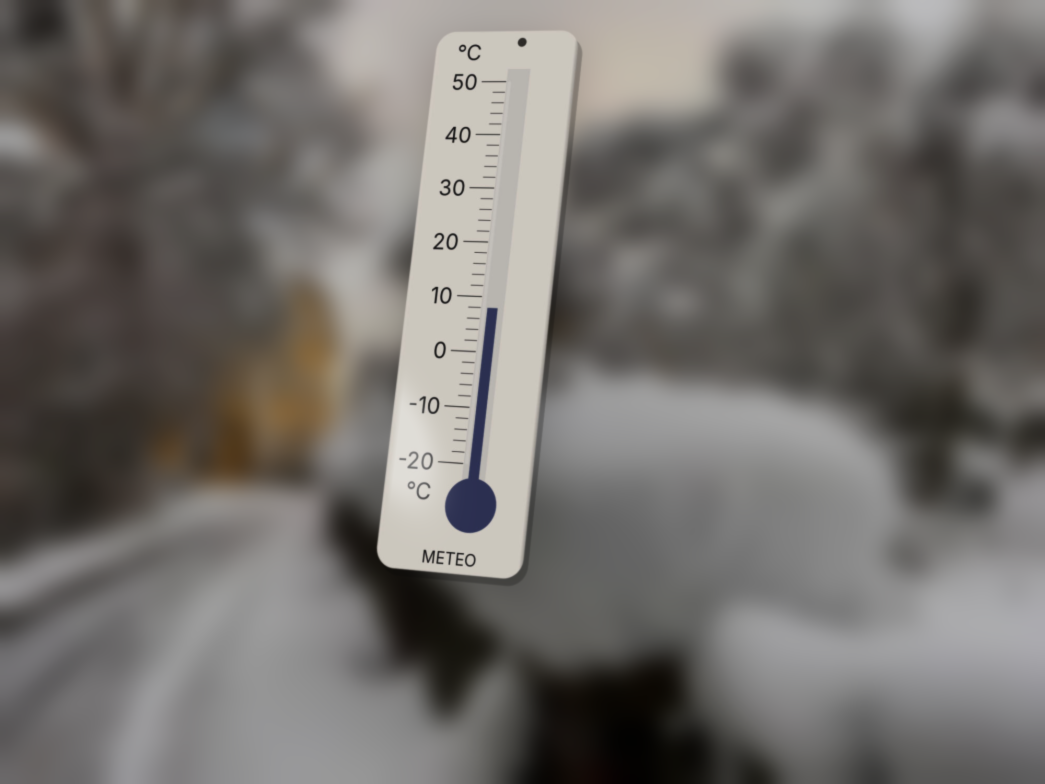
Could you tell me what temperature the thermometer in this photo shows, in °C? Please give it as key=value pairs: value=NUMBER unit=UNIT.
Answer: value=8 unit=°C
